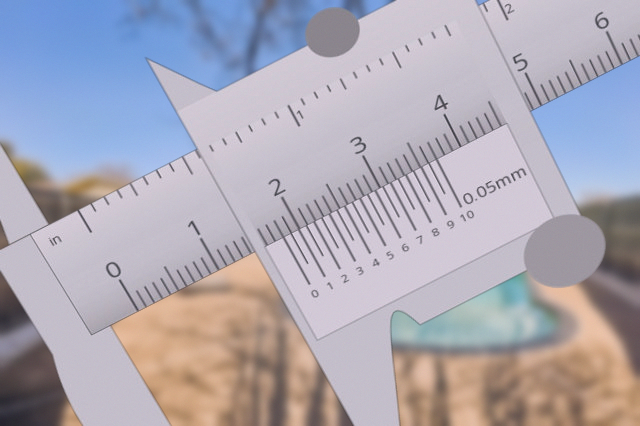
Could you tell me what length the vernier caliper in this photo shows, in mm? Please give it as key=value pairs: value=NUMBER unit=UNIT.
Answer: value=18.0 unit=mm
